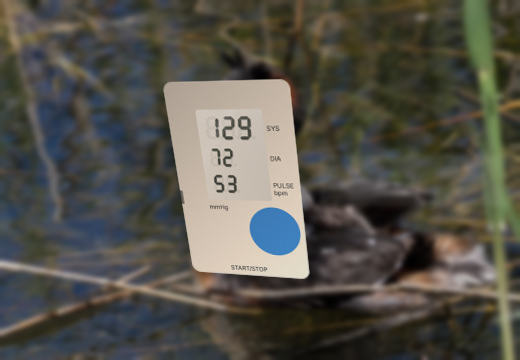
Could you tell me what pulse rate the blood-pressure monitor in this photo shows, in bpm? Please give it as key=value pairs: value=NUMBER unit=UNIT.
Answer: value=53 unit=bpm
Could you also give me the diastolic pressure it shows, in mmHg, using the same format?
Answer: value=72 unit=mmHg
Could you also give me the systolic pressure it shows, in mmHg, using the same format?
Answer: value=129 unit=mmHg
